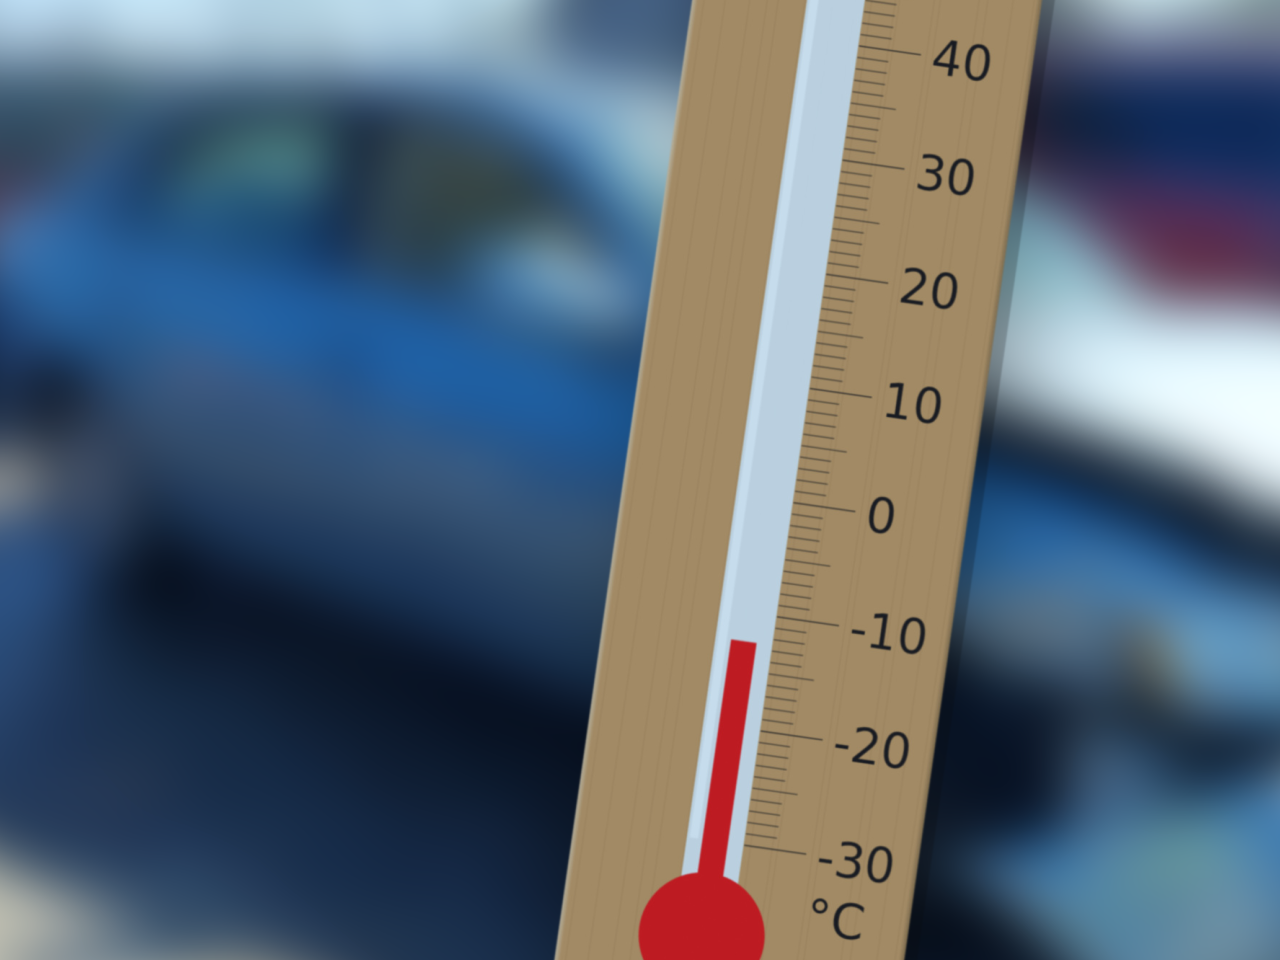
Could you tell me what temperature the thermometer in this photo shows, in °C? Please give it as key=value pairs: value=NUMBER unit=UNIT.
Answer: value=-12.5 unit=°C
